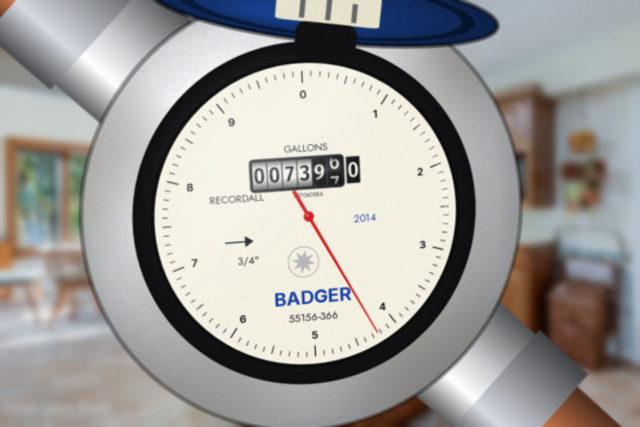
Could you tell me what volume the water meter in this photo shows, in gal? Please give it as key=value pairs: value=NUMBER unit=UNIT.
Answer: value=73964.2 unit=gal
